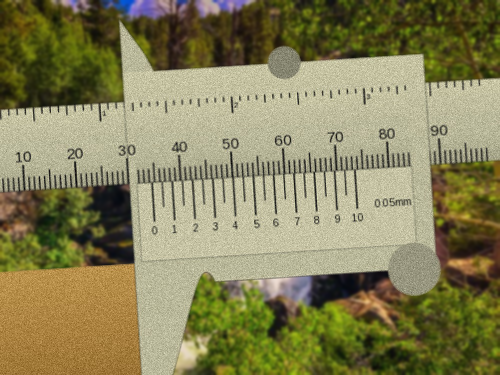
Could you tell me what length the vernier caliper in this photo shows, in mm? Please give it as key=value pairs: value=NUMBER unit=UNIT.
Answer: value=34.5 unit=mm
